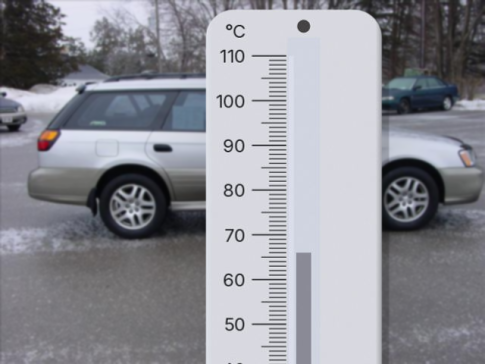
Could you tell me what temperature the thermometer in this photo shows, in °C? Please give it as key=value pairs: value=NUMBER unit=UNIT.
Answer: value=66 unit=°C
